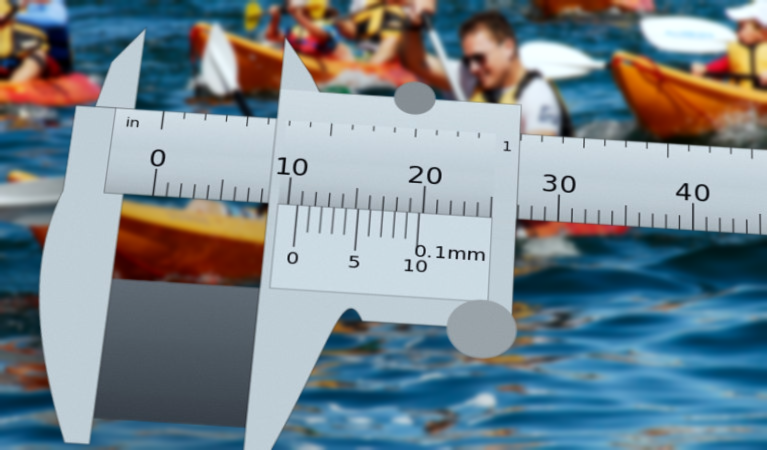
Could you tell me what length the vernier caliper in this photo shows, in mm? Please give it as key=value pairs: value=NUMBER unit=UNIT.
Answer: value=10.7 unit=mm
